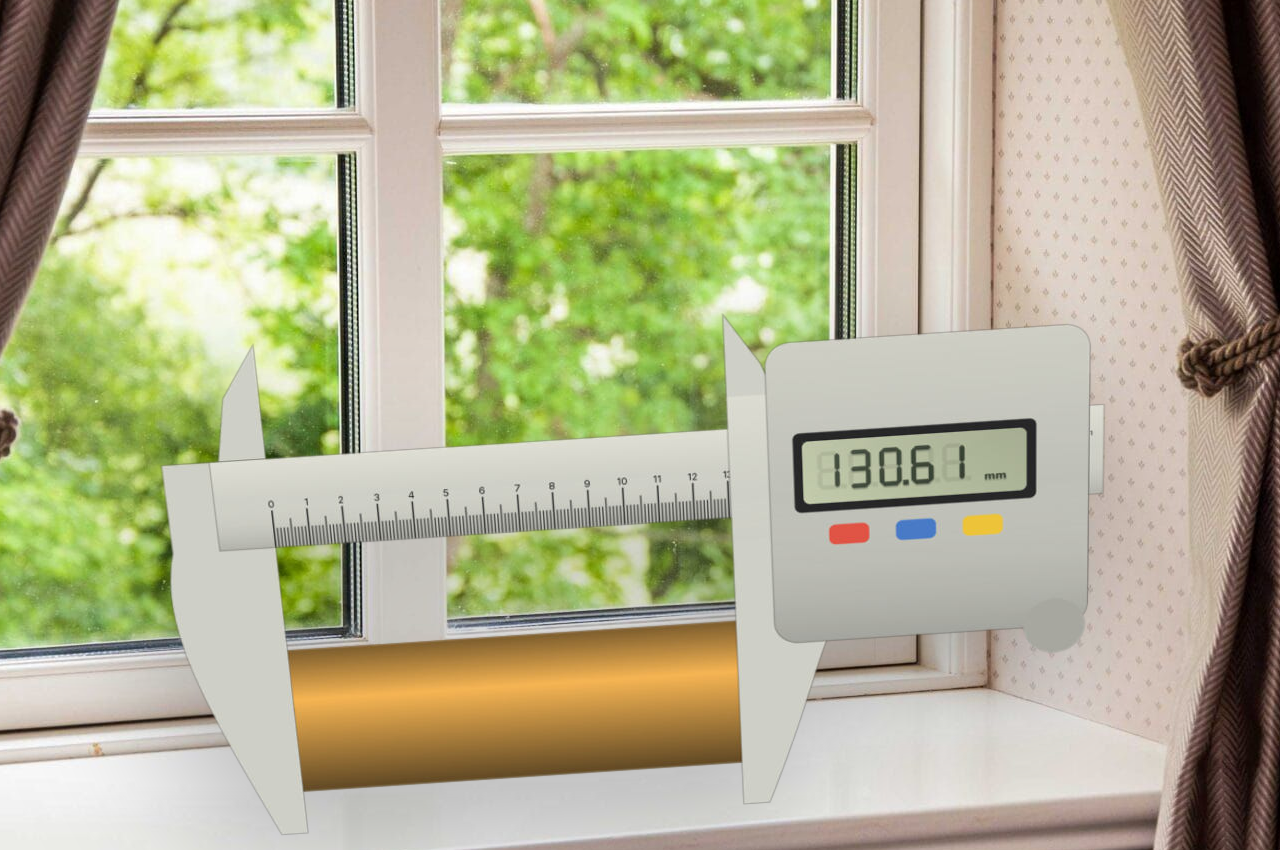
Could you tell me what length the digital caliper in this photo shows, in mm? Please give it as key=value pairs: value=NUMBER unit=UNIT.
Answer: value=130.61 unit=mm
